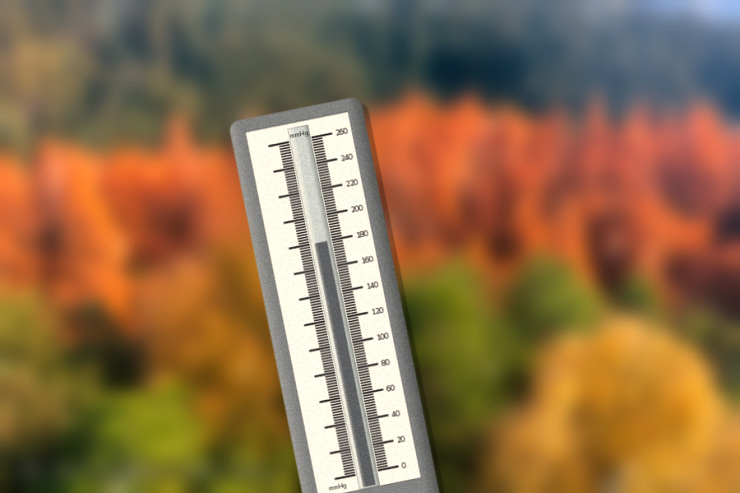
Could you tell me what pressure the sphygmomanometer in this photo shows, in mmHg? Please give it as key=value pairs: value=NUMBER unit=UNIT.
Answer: value=180 unit=mmHg
